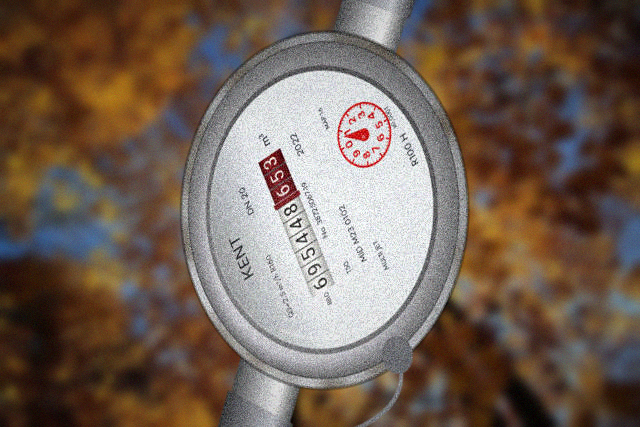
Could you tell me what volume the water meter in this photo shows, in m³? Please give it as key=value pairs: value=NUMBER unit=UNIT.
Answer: value=695448.6530 unit=m³
